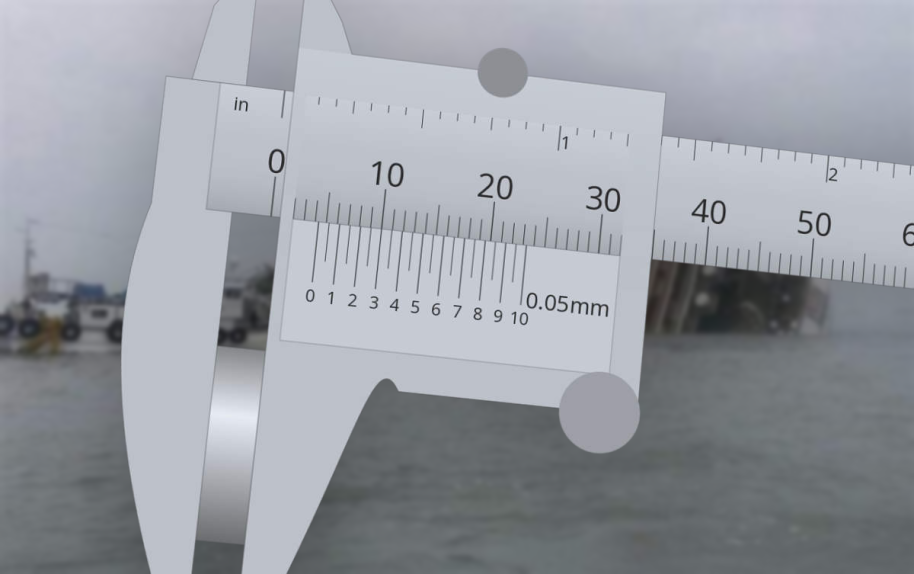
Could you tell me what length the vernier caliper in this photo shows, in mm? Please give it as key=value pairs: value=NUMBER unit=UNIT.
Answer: value=4.3 unit=mm
